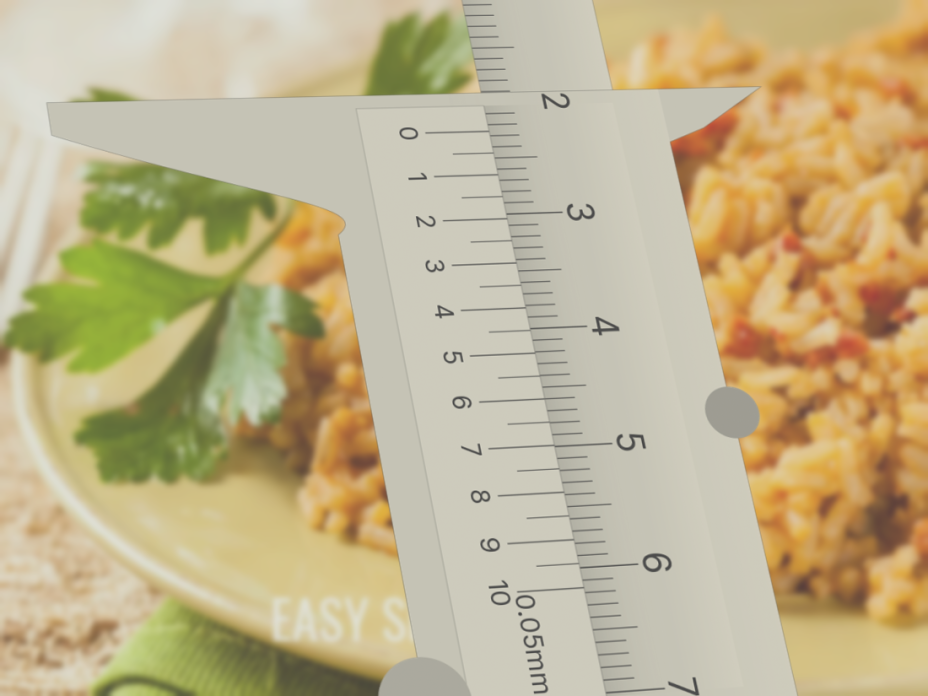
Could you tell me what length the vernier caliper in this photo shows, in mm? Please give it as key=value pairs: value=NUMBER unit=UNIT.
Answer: value=22.6 unit=mm
